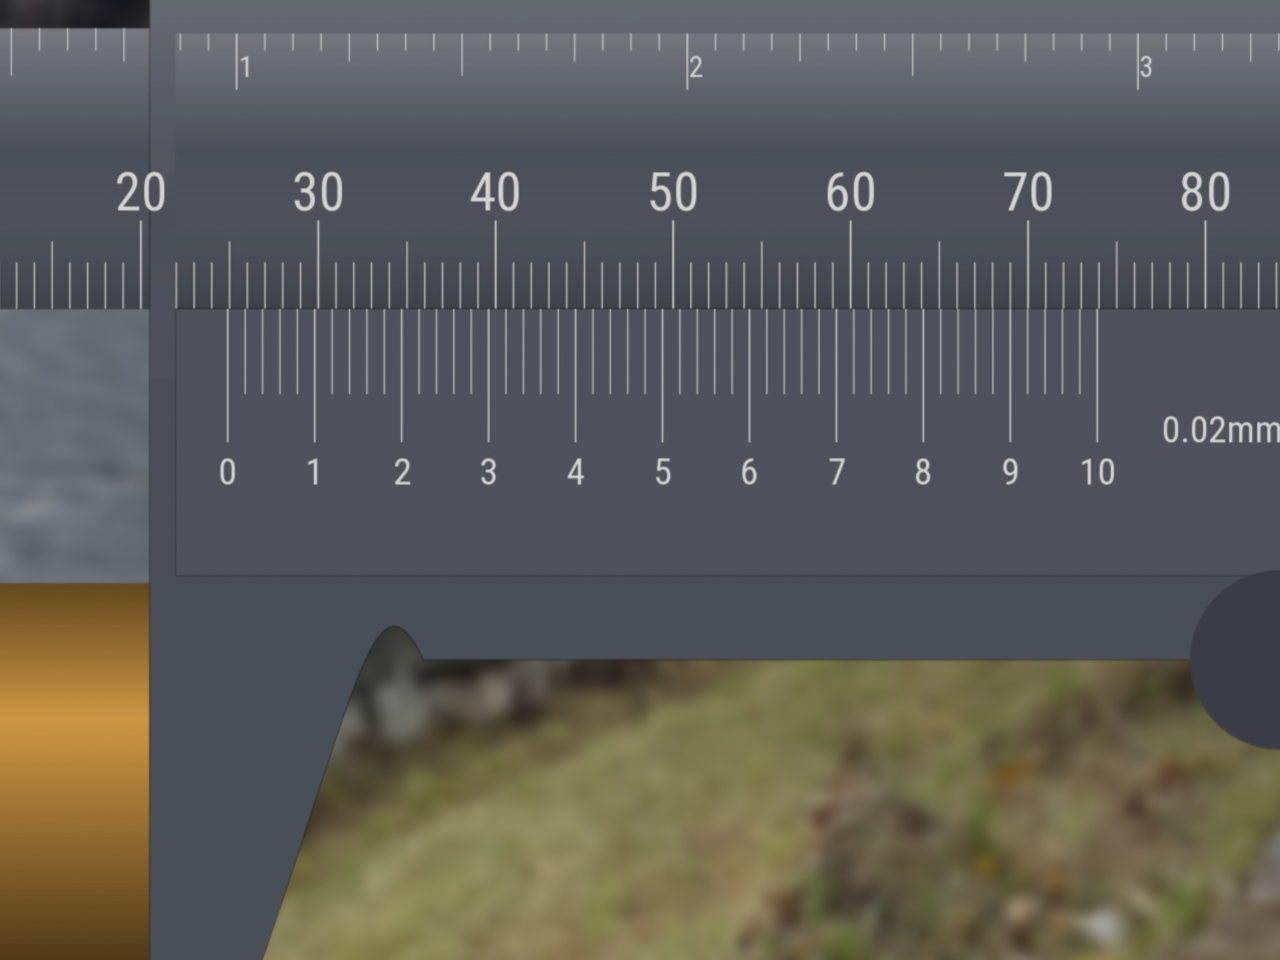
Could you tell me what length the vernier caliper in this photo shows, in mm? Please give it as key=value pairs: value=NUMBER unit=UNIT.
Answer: value=24.9 unit=mm
